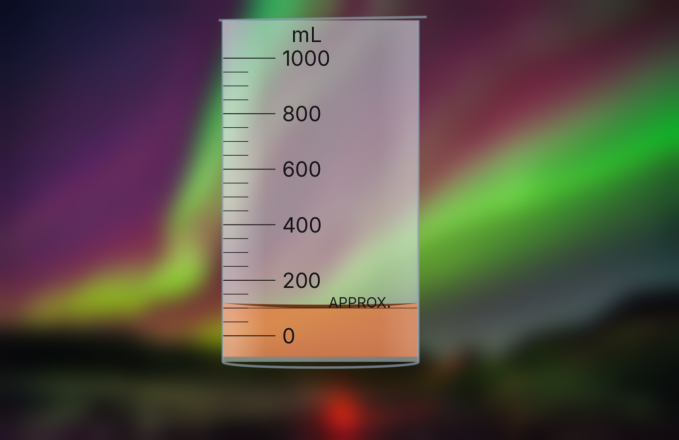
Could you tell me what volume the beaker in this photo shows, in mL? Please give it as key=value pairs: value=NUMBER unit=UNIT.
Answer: value=100 unit=mL
